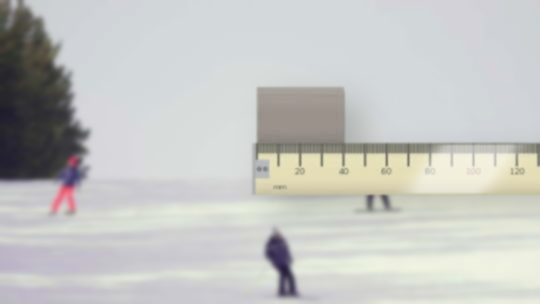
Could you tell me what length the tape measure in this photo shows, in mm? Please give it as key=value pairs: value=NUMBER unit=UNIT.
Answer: value=40 unit=mm
